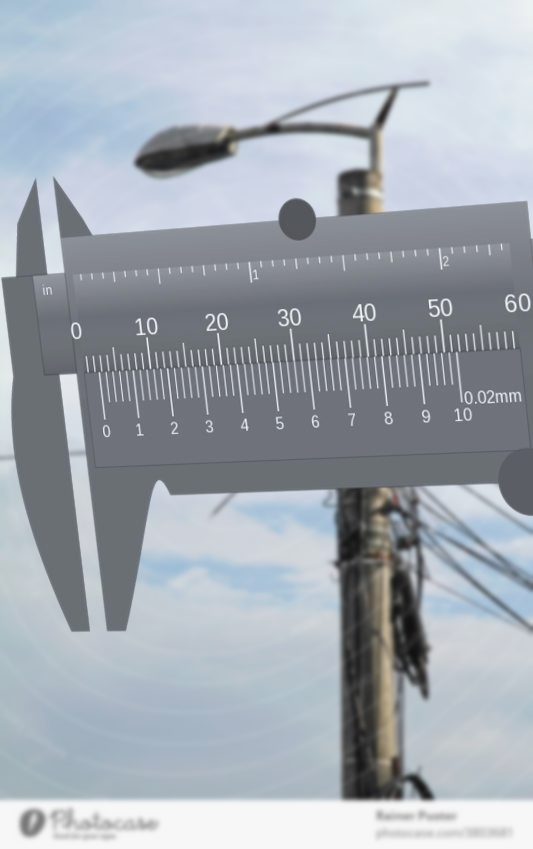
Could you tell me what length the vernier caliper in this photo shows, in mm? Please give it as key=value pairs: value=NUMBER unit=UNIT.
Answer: value=2.6 unit=mm
